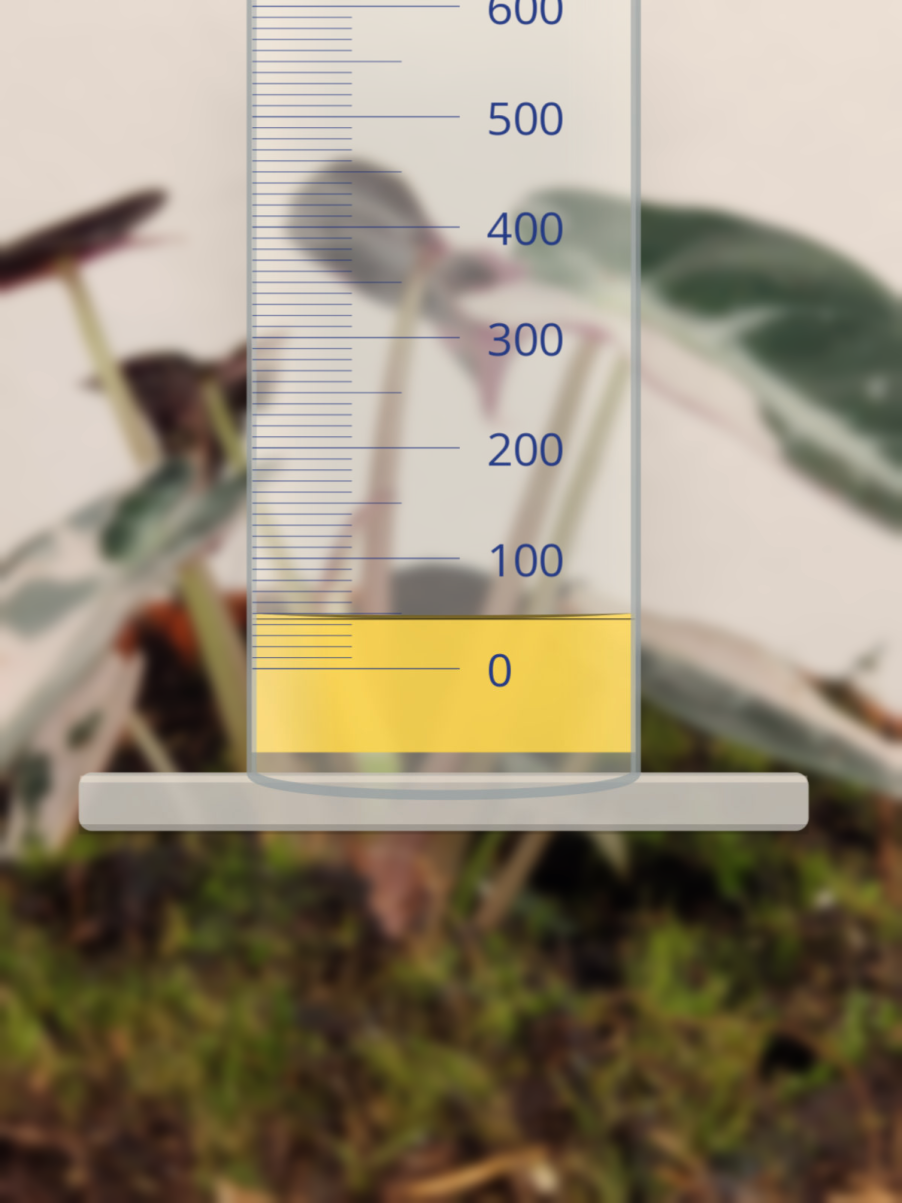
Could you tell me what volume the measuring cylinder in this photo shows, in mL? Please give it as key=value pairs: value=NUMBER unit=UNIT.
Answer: value=45 unit=mL
